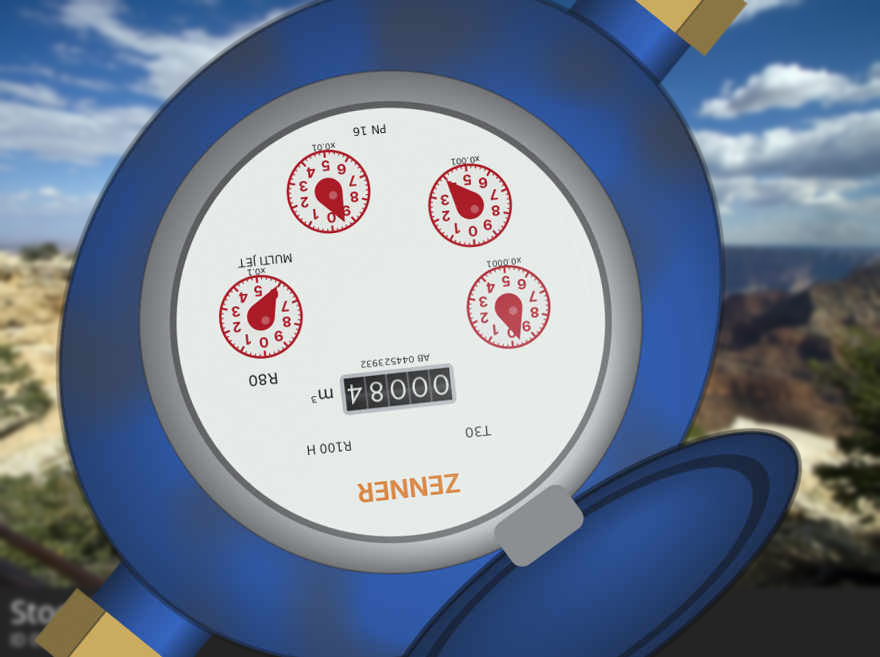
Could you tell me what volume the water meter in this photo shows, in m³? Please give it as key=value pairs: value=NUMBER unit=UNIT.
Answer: value=84.5939 unit=m³
